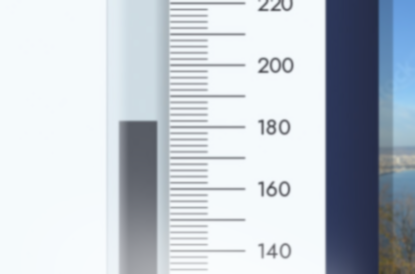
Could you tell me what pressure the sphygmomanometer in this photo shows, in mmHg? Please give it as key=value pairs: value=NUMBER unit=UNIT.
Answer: value=182 unit=mmHg
